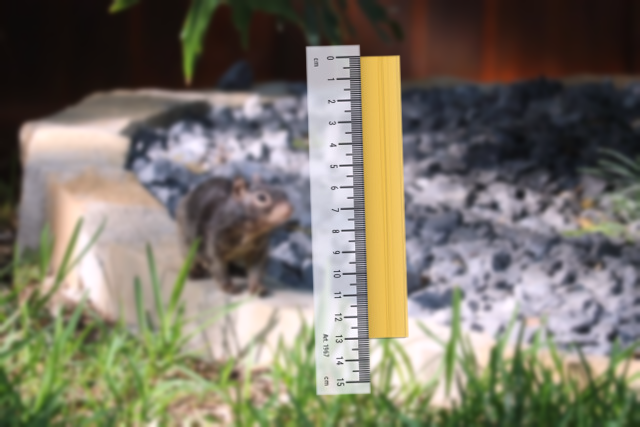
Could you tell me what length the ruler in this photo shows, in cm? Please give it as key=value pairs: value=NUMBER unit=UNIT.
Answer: value=13 unit=cm
